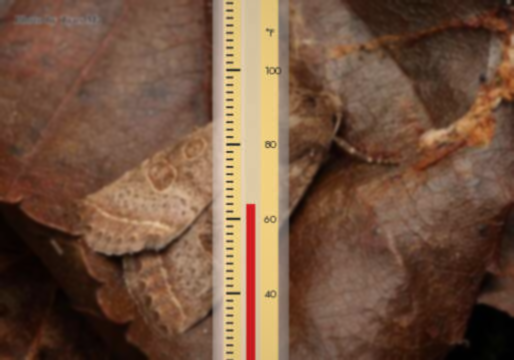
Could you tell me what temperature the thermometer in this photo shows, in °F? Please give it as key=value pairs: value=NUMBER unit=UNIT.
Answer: value=64 unit=°F
